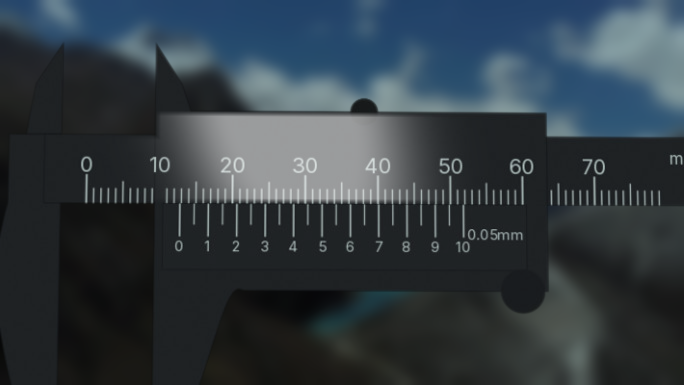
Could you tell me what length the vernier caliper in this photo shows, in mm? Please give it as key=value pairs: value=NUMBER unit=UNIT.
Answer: value=12.8 unit=mm
